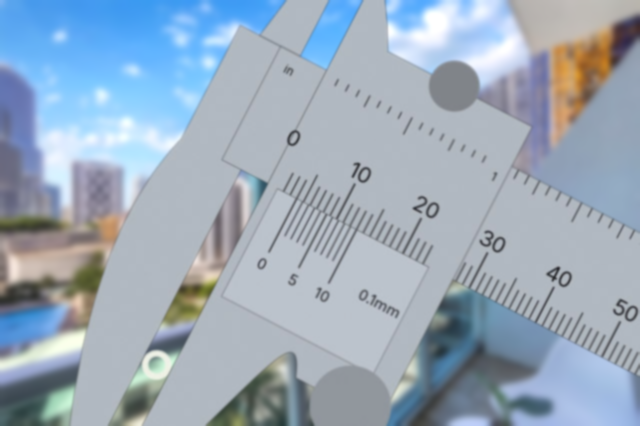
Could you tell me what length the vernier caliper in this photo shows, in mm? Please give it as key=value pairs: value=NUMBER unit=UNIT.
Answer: value=4.0 unit=mm
